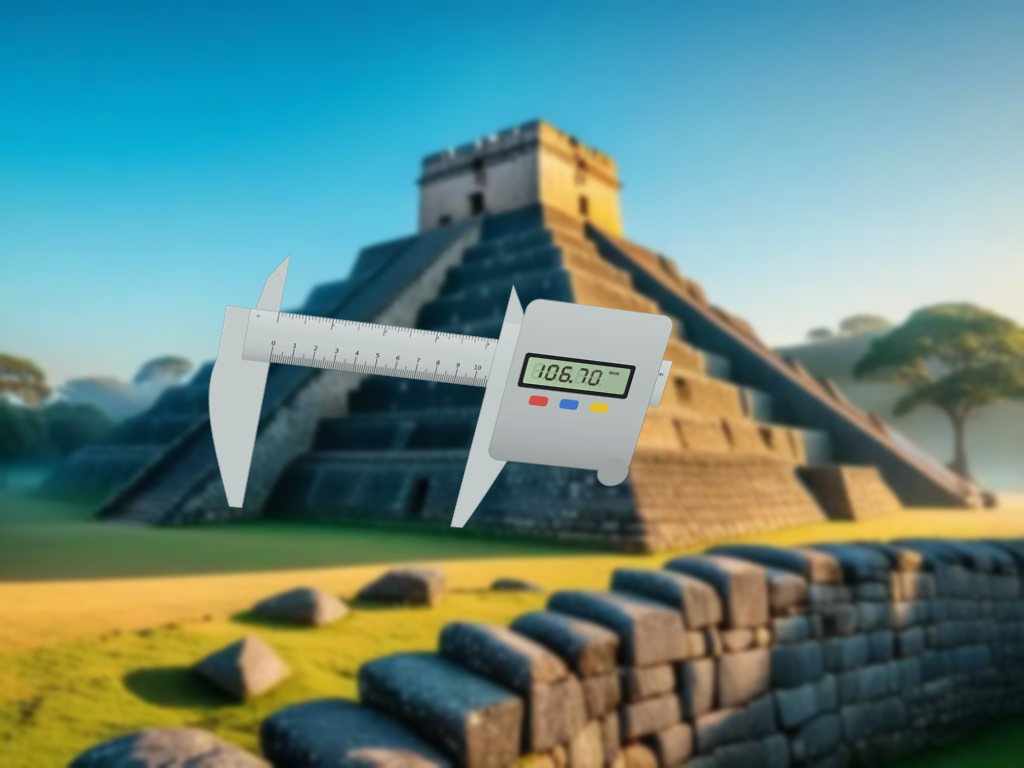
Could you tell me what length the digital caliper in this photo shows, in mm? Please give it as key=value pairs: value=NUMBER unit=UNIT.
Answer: value=106.70 unit=mm
